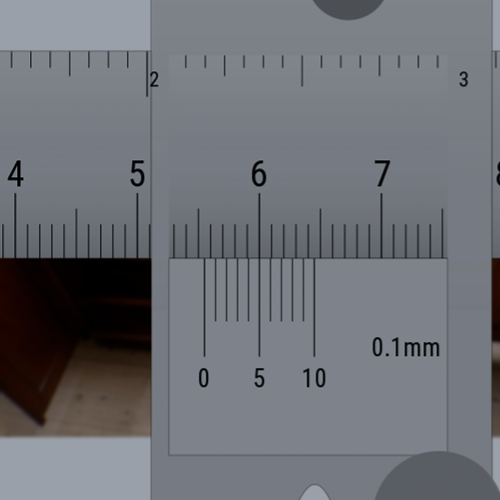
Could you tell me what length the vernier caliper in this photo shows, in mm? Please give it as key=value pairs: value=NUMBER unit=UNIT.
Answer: value=55.5 unit=mm
